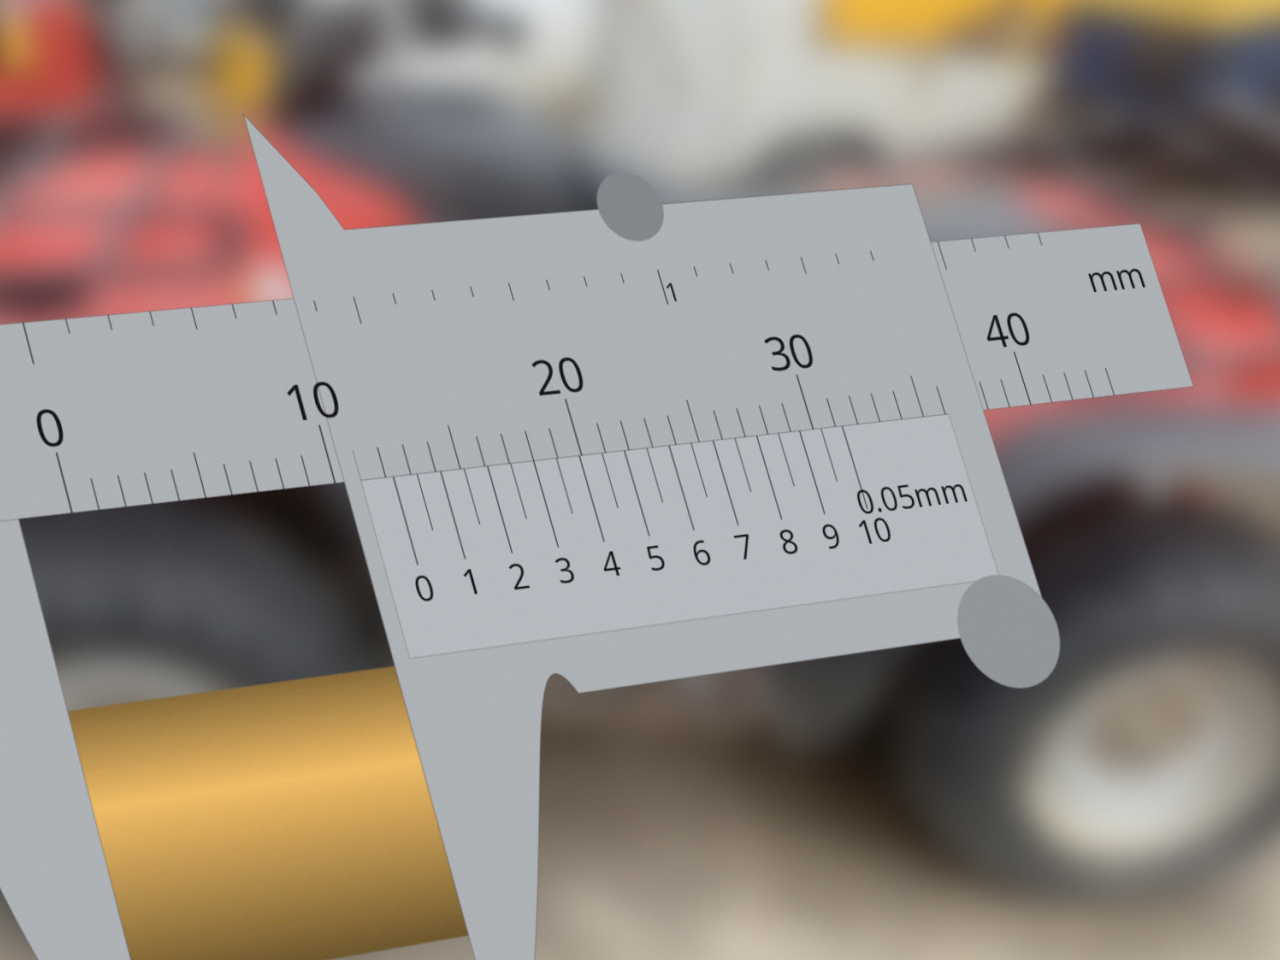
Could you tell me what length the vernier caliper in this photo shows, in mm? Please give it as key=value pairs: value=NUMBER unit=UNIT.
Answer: value=12.3 unit=mm
